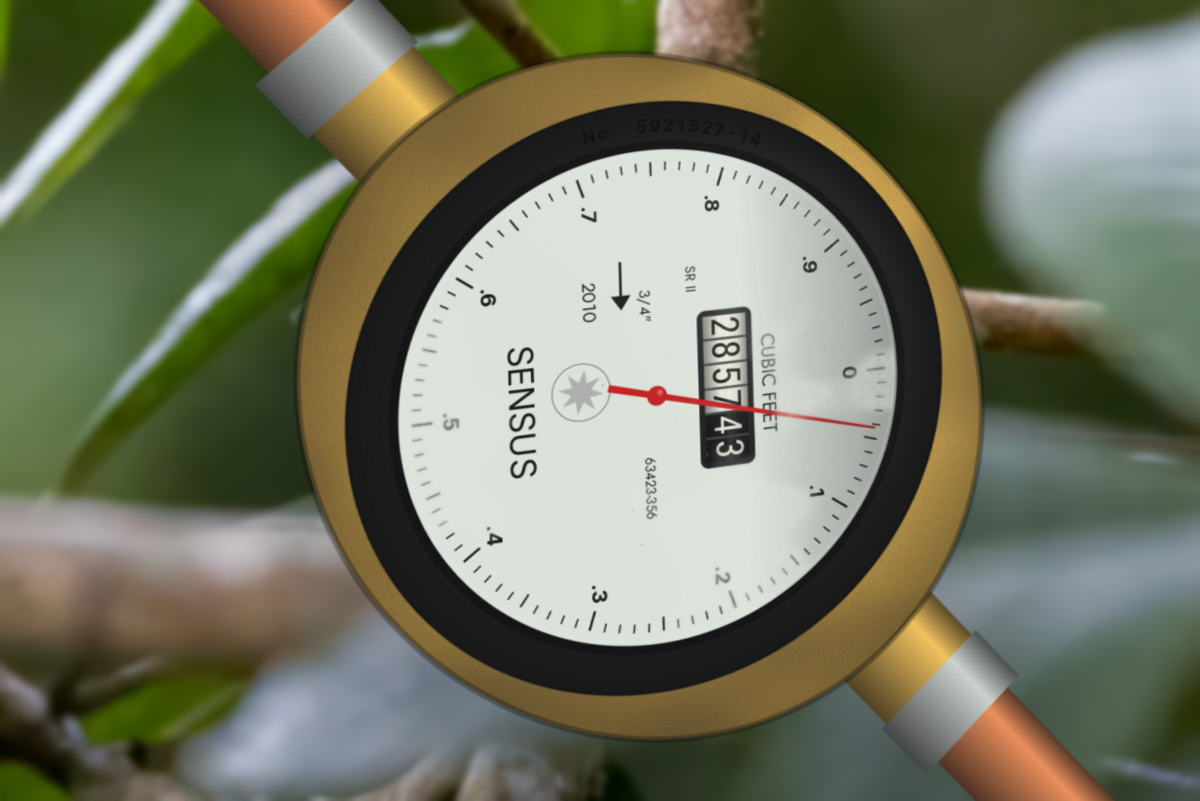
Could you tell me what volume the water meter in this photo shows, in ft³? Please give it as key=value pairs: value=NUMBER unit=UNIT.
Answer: value=285743.04 unit=ft³
